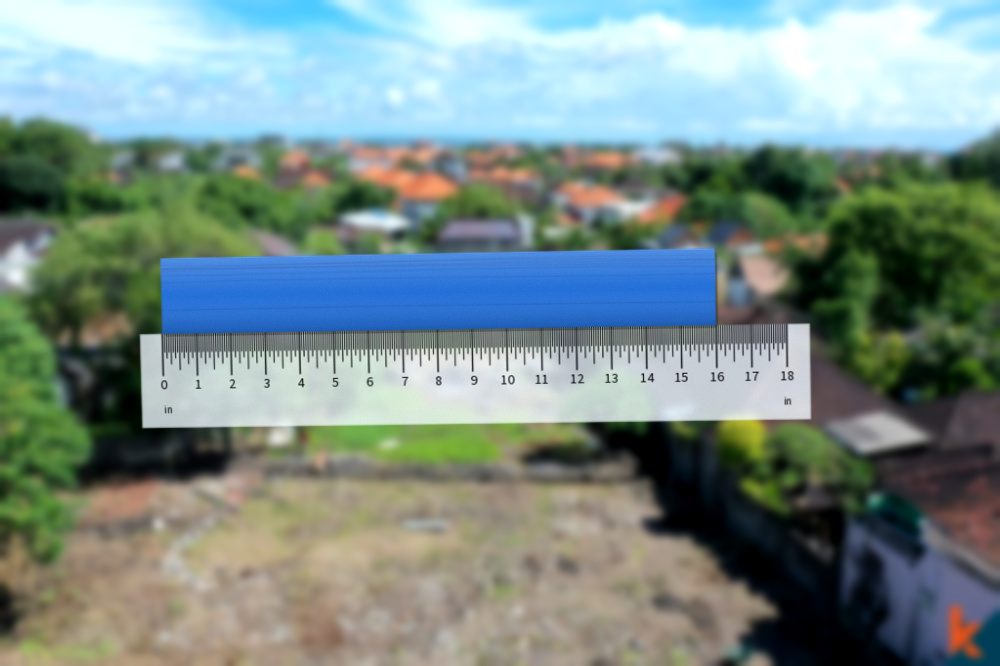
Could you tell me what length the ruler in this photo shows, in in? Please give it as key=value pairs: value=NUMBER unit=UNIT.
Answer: value=16 unit=in
